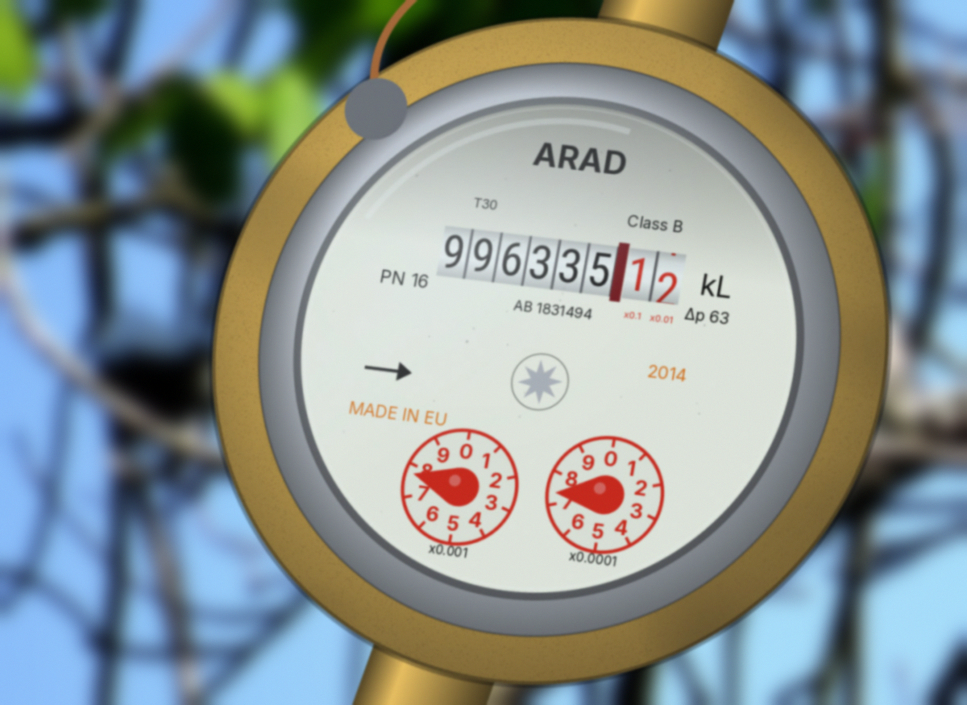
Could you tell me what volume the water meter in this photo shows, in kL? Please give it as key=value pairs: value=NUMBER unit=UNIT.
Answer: value=996335.1177 unit=kL
